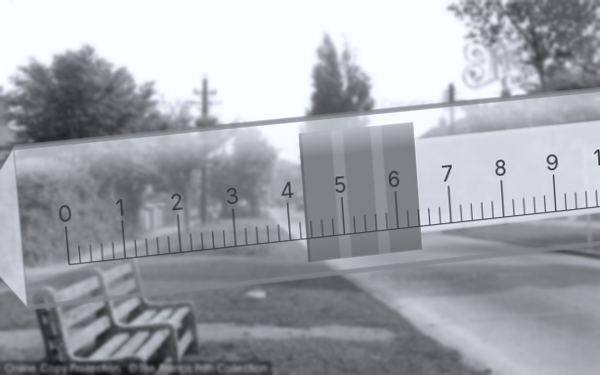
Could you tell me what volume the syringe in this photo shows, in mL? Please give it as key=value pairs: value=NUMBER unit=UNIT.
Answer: value=4.3 unit=mL
